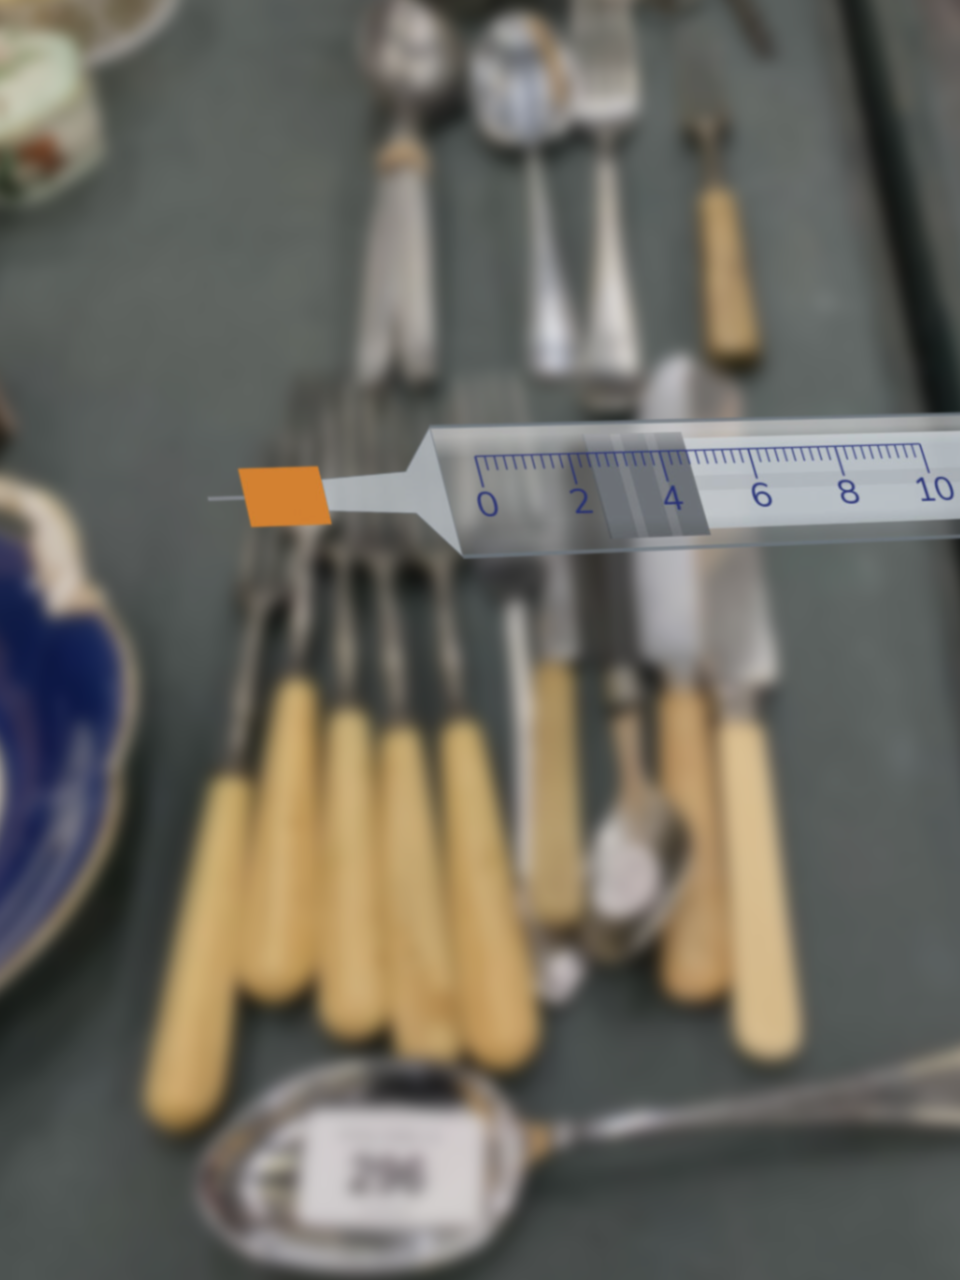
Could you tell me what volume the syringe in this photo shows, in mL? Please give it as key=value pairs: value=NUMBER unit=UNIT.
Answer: value=2.4 unit=mL
